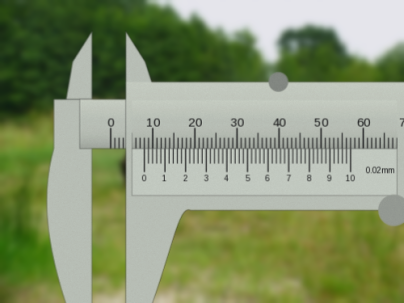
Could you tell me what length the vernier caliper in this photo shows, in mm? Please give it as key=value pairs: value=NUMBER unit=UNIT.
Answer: value=8.0 unit=mm
